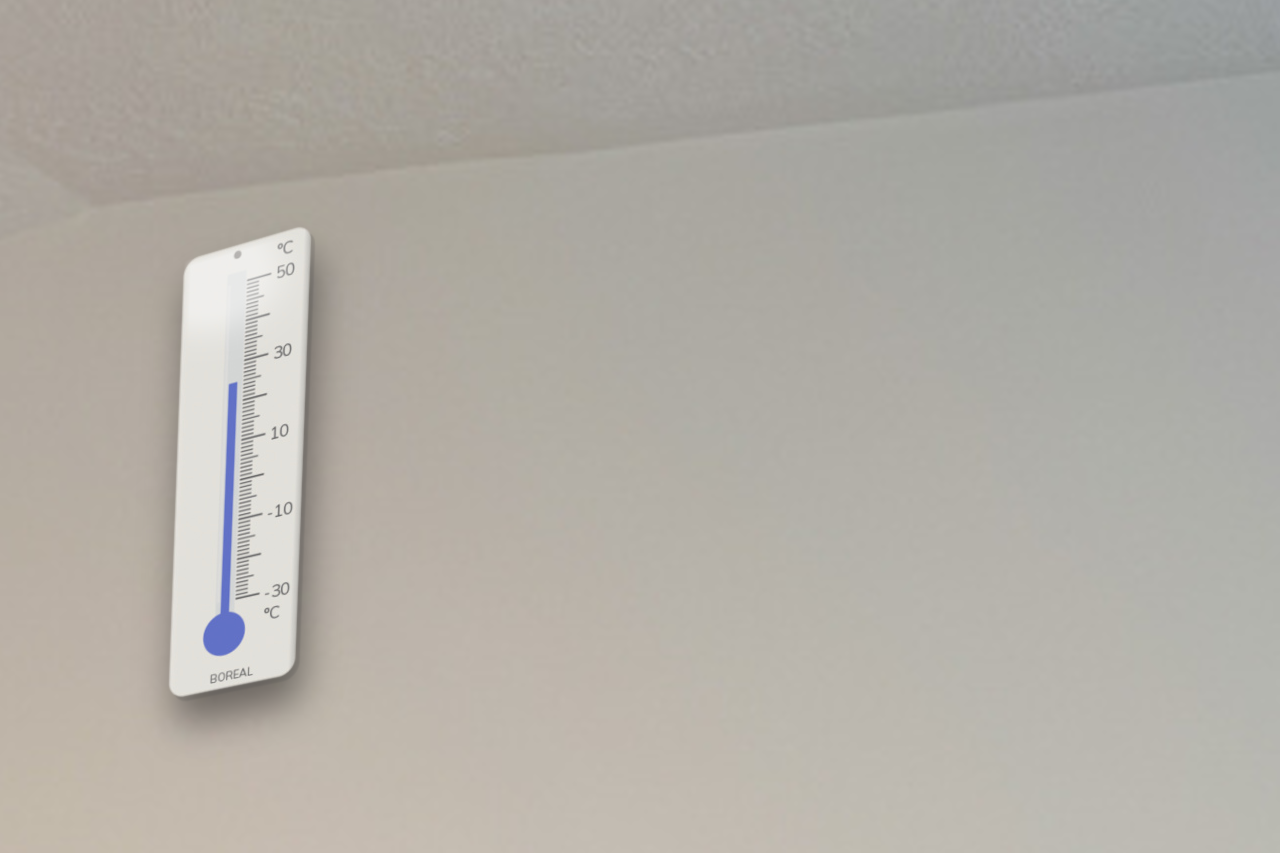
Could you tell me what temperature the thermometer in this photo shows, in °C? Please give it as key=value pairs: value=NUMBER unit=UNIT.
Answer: value=25 unit=°C
